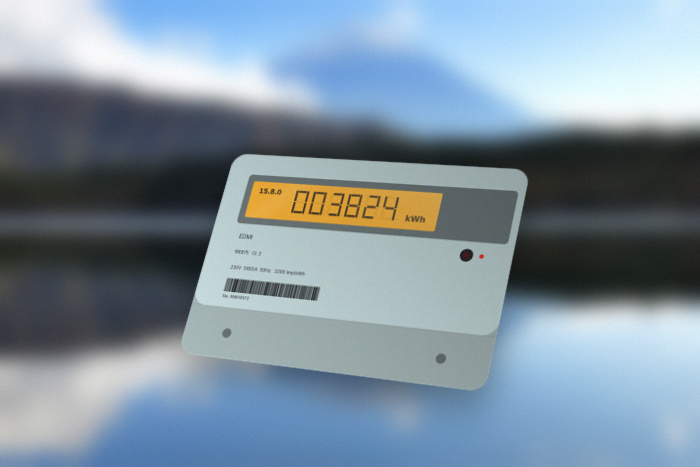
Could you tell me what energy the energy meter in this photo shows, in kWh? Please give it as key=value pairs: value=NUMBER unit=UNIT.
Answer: value=3824 unit=kWh
